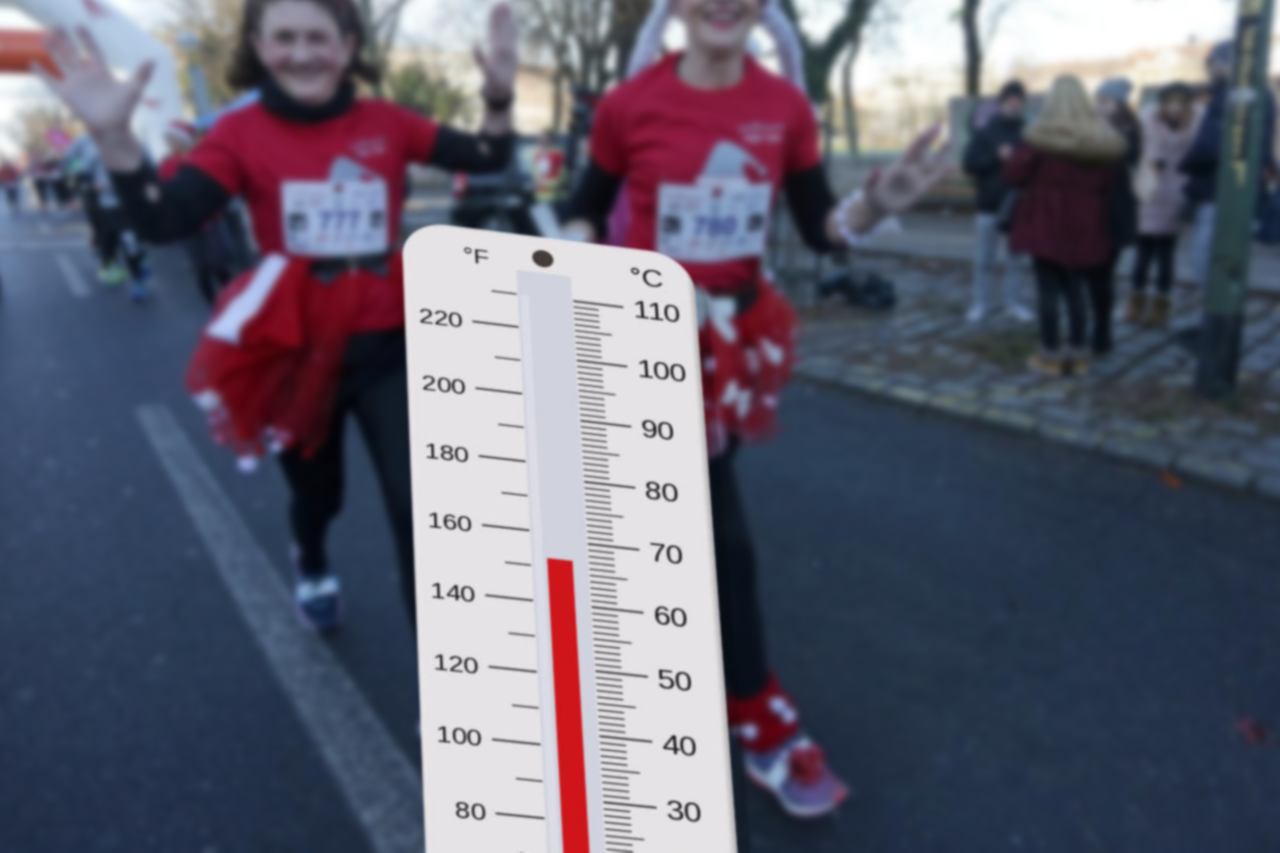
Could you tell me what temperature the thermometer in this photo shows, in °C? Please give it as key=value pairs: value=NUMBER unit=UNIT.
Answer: value=67 unit=°C
